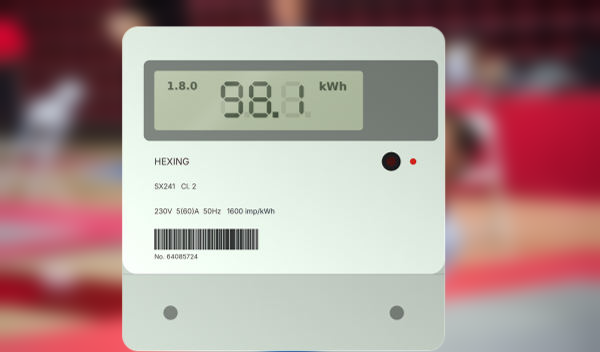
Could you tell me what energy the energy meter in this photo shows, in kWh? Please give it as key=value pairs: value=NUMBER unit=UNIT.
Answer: value=98.1 unit=kWh
